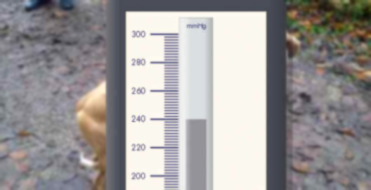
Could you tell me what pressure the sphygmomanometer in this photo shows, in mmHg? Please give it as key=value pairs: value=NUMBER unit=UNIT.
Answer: value=240 unit=mmHg
